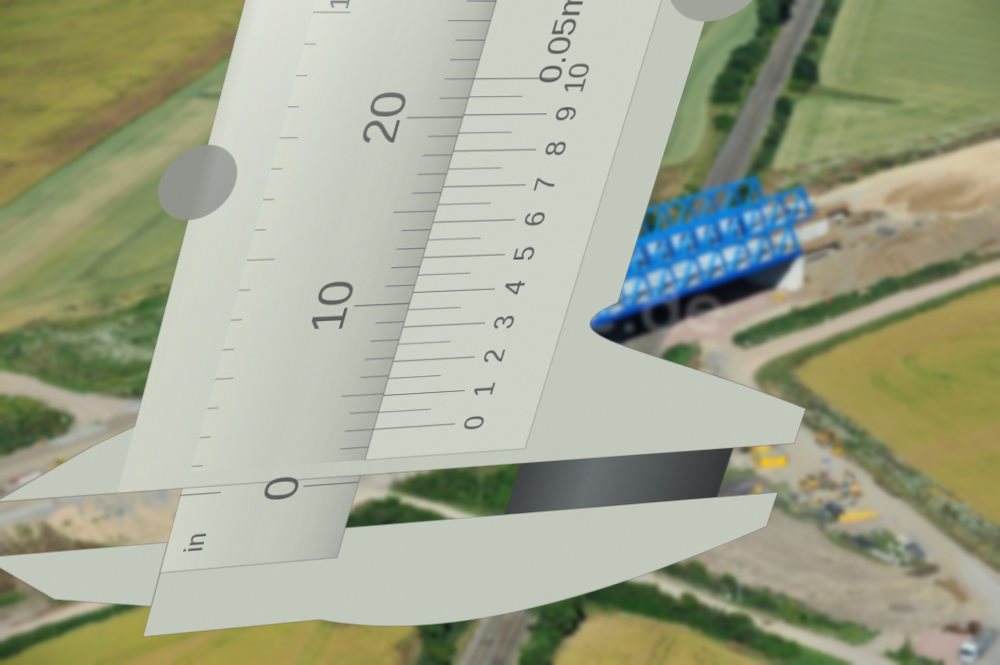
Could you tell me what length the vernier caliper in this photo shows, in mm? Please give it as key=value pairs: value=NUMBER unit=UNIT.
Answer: value=3.0 unit=mm
